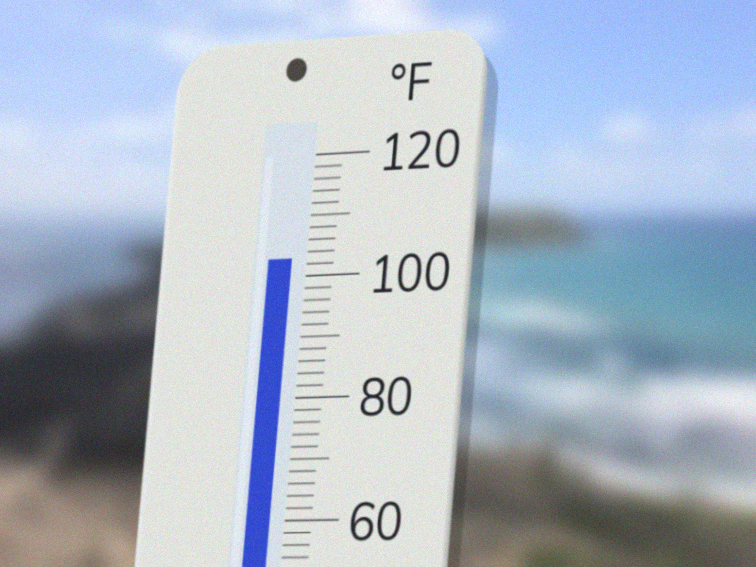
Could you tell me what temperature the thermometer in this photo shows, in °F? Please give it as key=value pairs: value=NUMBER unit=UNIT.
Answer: value=103 unit=°F
